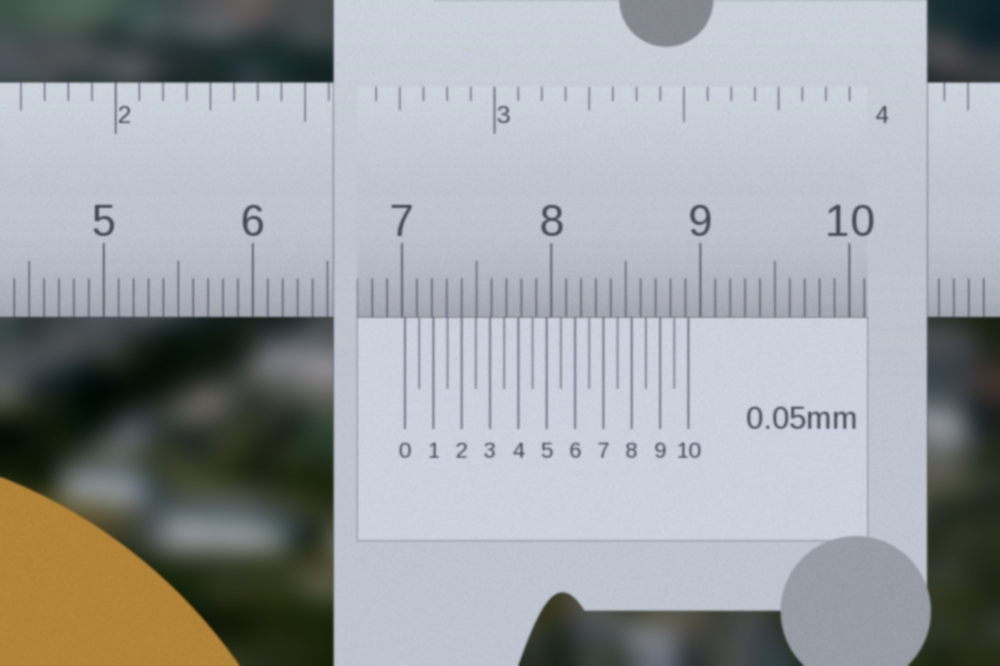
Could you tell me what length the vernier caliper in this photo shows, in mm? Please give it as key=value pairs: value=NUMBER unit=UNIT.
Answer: value=70.2 unit=mm
